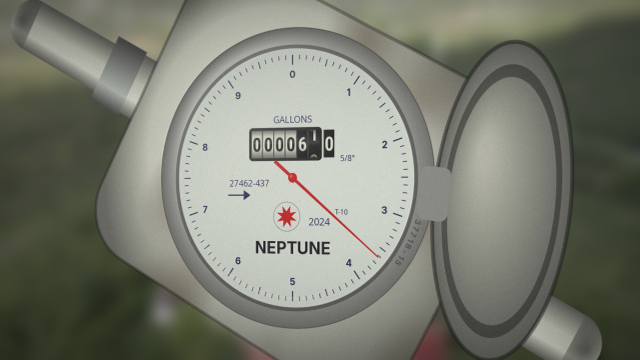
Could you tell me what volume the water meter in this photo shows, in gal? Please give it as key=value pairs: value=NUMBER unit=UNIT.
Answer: value=613.6 unit=gal
